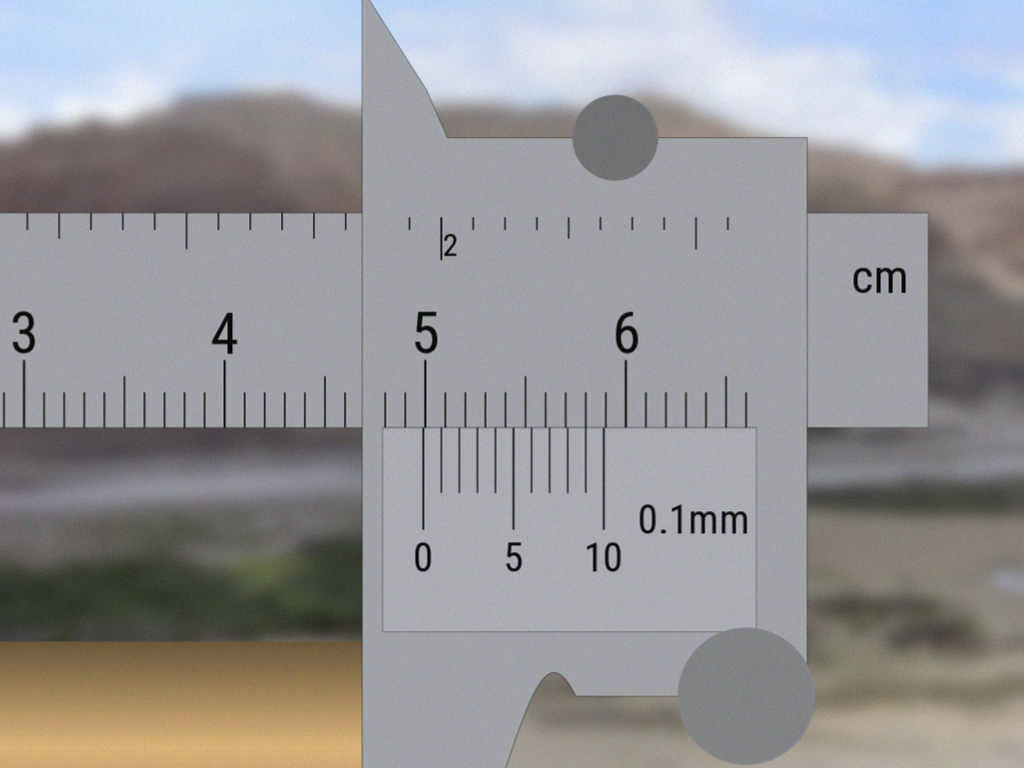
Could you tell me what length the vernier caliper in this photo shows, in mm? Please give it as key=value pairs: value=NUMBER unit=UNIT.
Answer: value=49.9 unit=mm
